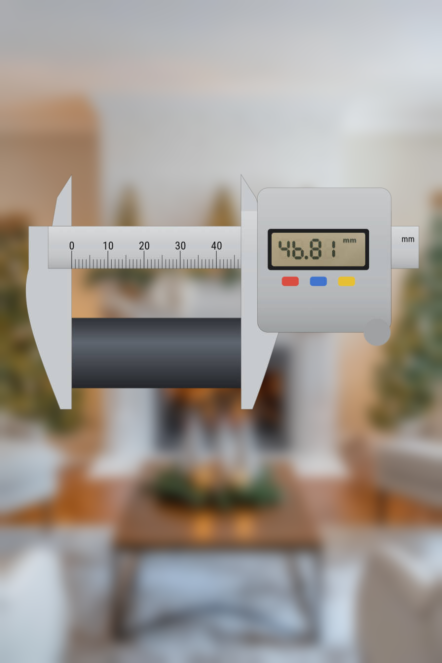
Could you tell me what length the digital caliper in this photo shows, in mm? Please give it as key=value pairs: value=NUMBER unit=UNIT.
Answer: value=46.81 unit=mm
